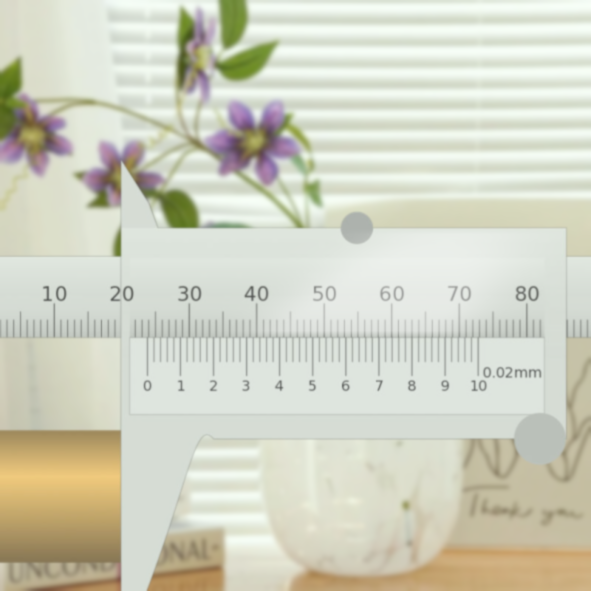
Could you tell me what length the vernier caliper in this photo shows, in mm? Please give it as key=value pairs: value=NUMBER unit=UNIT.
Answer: value=23.8 unit=mm
